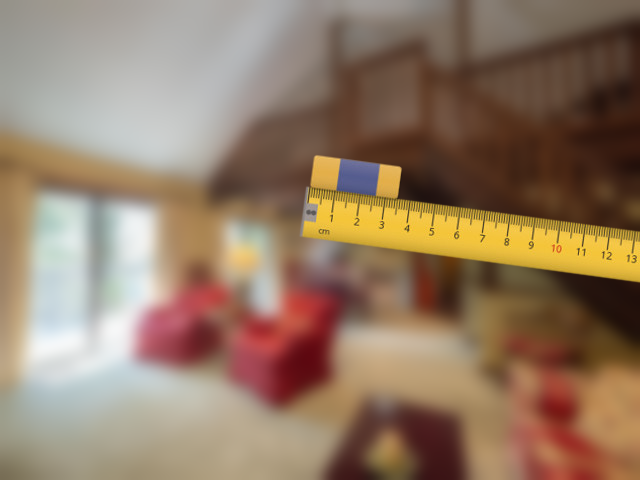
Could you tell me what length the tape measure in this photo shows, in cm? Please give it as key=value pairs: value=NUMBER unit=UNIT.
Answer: value=3.5 unit=cm
